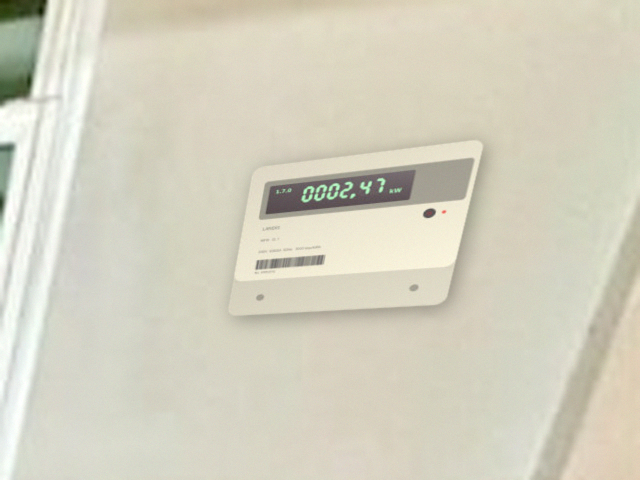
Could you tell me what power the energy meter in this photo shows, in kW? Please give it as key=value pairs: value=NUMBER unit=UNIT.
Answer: value=2.47 unit=kW
